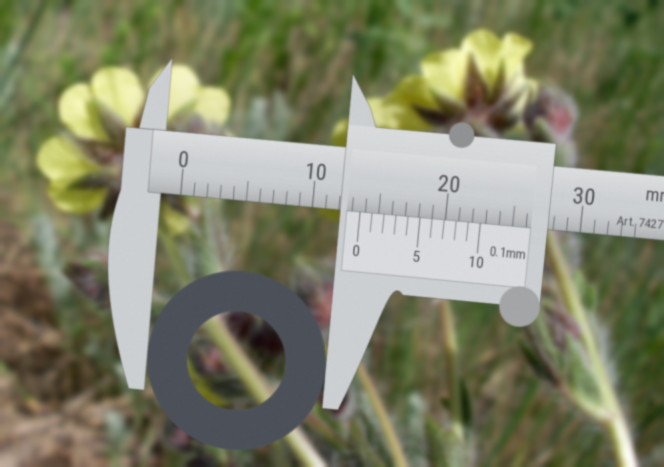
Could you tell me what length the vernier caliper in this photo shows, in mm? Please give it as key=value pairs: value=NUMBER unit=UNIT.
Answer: value=13.6 unit=mm
